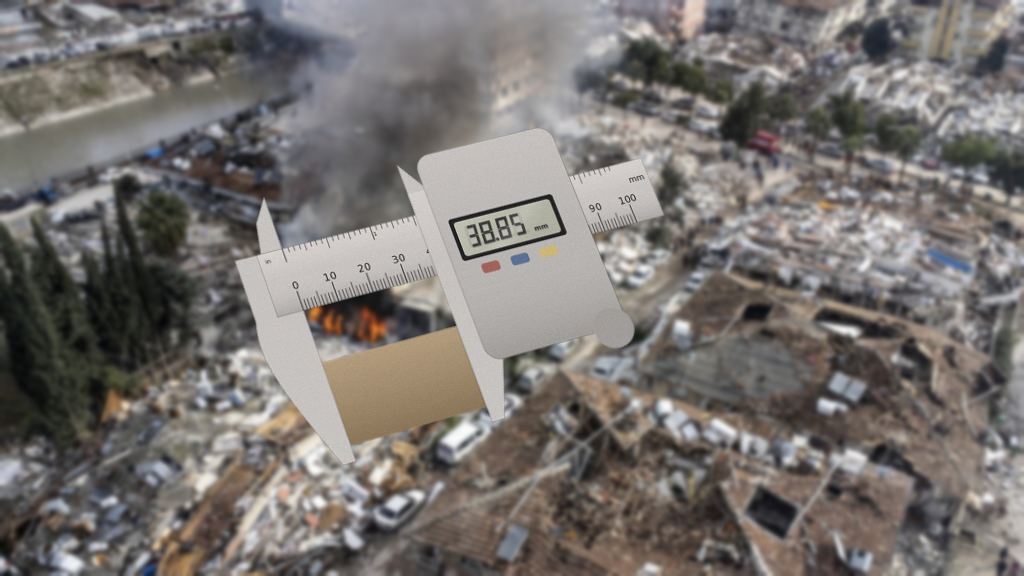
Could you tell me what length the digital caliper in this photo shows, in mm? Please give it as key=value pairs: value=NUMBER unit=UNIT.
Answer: value=38.85 unit=mm
